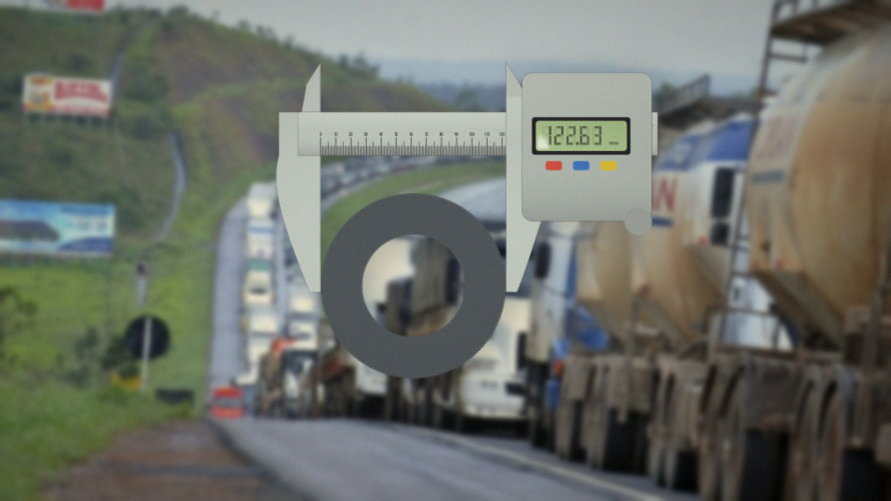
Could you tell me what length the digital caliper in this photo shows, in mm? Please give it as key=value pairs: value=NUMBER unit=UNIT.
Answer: value=122.63 unit=mm
